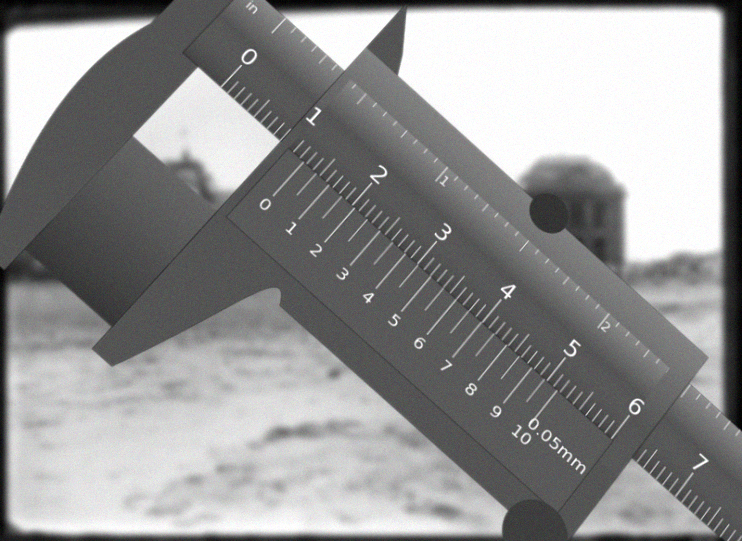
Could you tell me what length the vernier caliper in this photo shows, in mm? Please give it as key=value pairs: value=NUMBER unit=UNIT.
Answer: value=12.6 unit=mm
